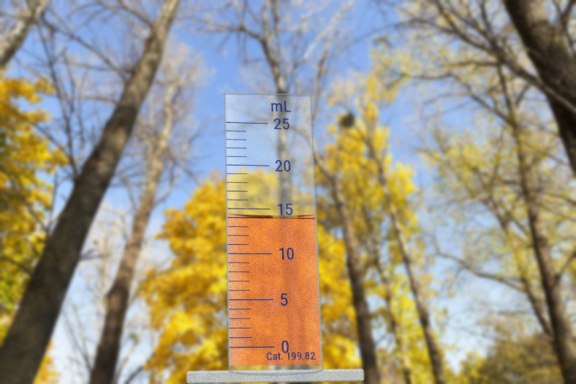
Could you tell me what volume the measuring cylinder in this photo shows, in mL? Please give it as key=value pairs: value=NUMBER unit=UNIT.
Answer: value=14 unit=mL
